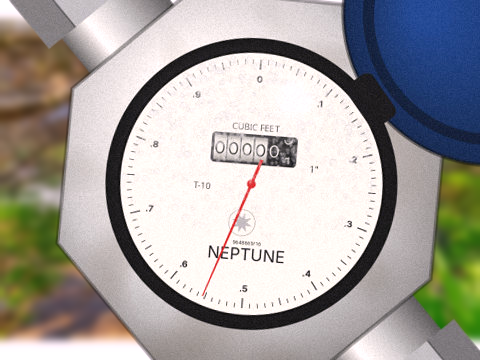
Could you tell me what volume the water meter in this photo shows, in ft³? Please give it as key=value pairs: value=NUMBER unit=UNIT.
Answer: value=0.55 unit=ft³
